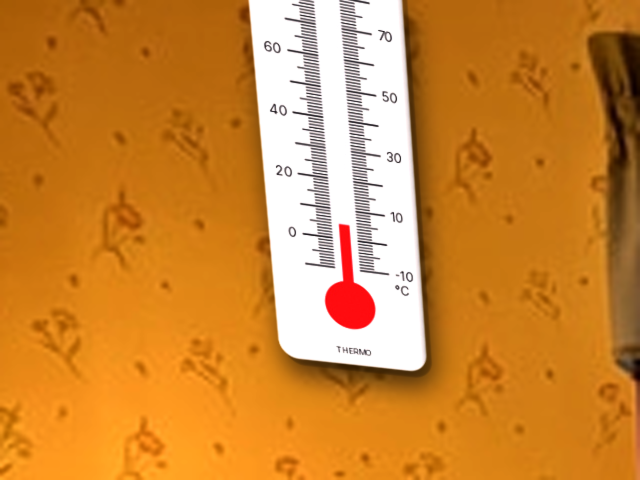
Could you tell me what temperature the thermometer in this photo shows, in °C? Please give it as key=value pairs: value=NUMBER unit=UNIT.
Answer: value=5 unit=°C
